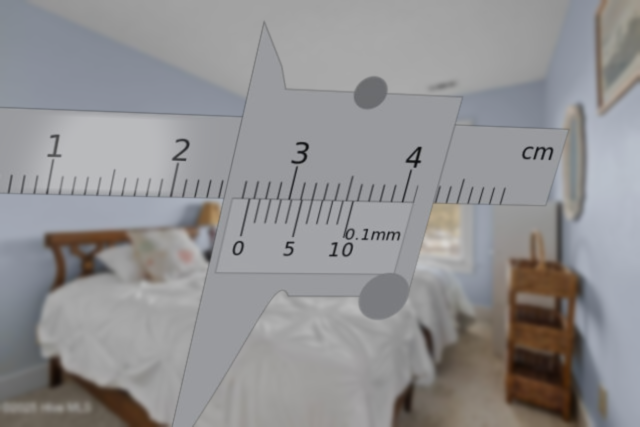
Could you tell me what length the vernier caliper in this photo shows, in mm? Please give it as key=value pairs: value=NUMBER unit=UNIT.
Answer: value=26.6 unit=mm
